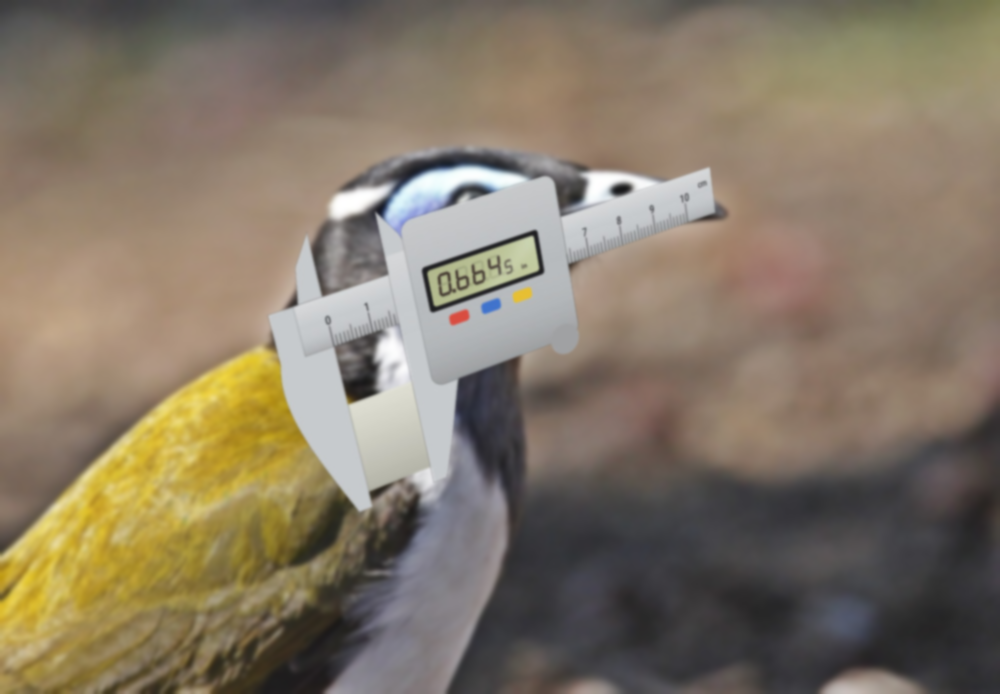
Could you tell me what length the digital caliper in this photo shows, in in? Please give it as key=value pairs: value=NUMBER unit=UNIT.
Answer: value=0.6645 unit=in
